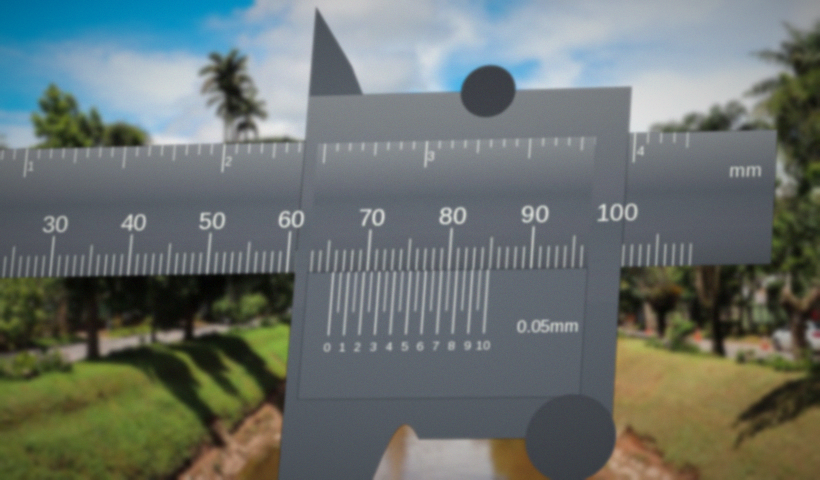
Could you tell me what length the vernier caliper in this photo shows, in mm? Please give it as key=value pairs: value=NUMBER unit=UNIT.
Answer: value=65.8 unit=mm
